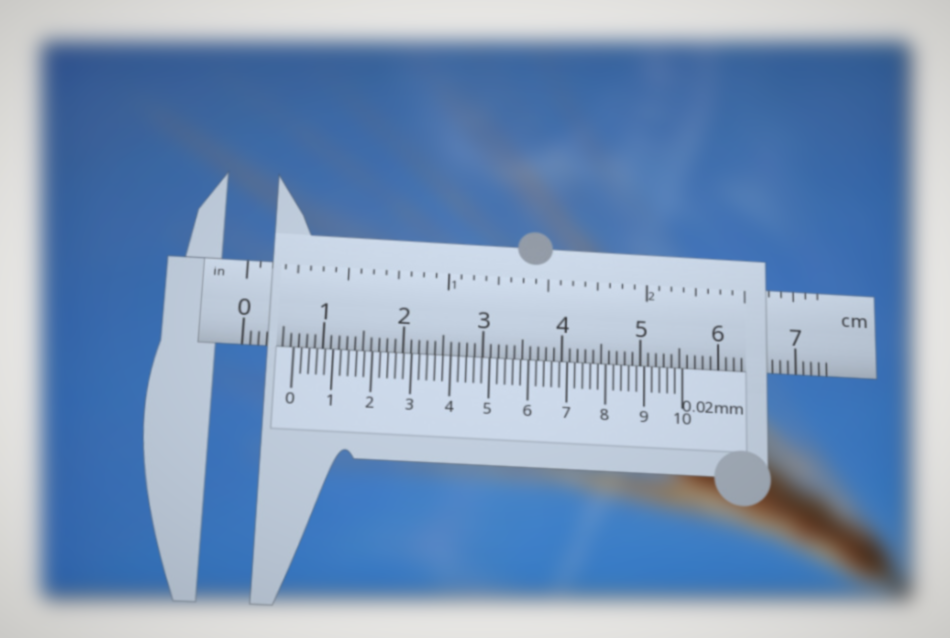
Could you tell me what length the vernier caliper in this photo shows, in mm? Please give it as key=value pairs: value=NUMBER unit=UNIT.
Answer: value=6.4 unit=mm
